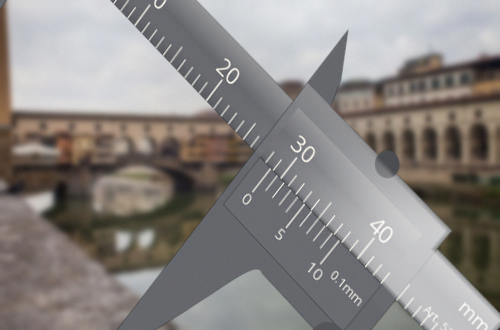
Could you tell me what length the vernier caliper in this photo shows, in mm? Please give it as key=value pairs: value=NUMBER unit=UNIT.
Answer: value=28.7 unit=mm
